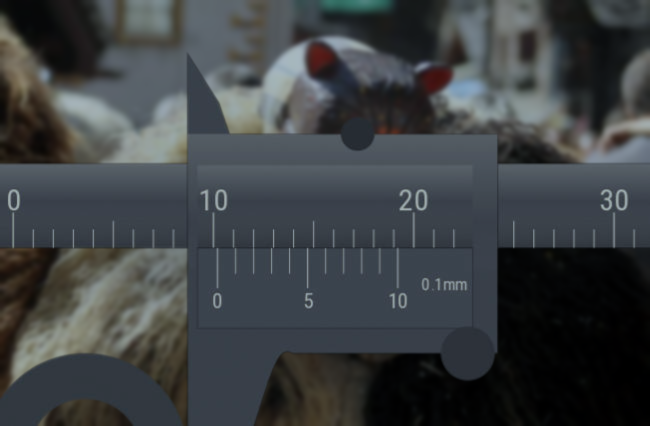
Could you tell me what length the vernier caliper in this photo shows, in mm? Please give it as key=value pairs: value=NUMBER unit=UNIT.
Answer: value=10.2 unit=mm
